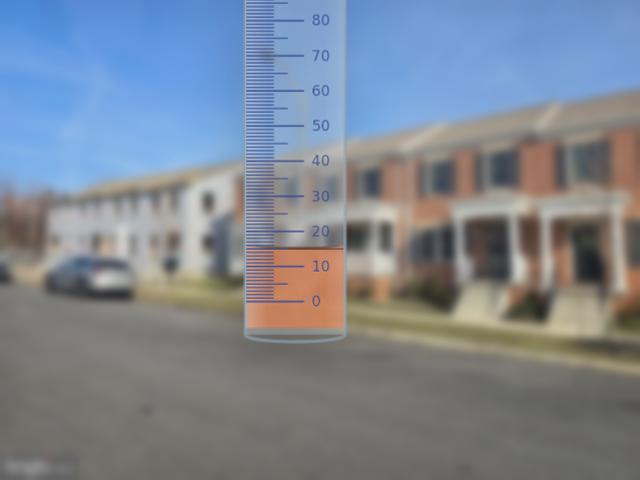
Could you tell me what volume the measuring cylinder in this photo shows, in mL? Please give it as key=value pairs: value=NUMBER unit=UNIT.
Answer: value=15 unit=mL
